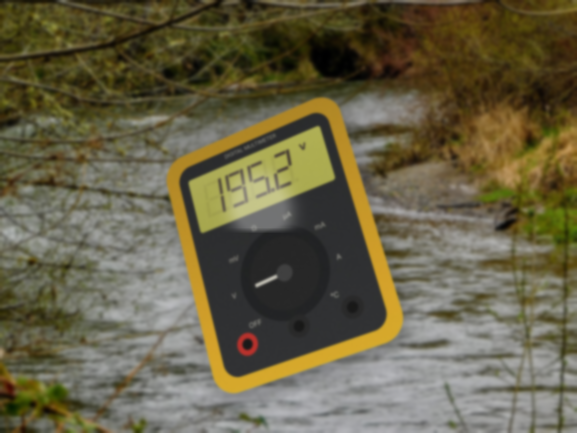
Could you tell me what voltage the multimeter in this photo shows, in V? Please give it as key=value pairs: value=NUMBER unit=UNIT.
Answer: value=195.2 unit=V
